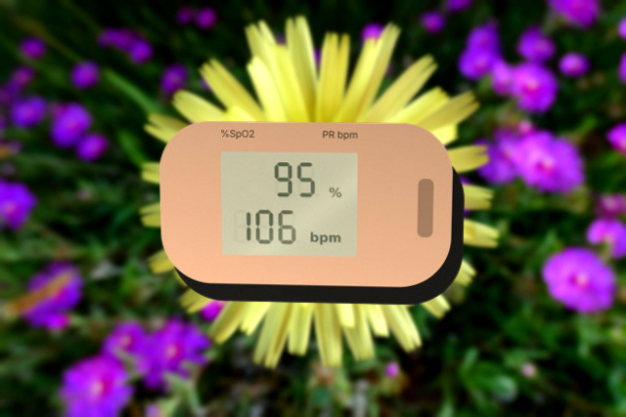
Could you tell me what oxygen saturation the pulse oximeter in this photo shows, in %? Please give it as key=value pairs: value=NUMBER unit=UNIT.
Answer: value=95 unit=%
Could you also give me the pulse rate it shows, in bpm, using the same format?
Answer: value=106 unit=bpm
